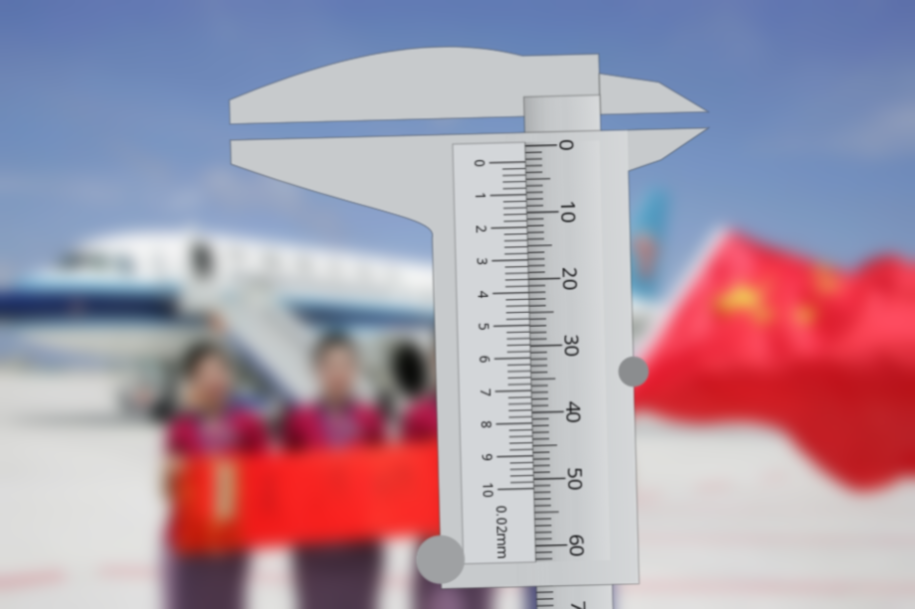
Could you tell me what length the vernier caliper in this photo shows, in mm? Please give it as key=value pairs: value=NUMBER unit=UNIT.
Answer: value=2.4 unit=mm
